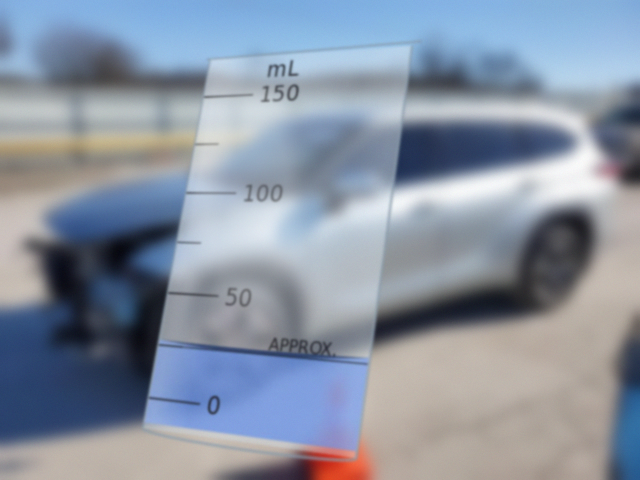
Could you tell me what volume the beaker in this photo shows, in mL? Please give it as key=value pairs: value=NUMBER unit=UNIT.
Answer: value=25 unit=mL
